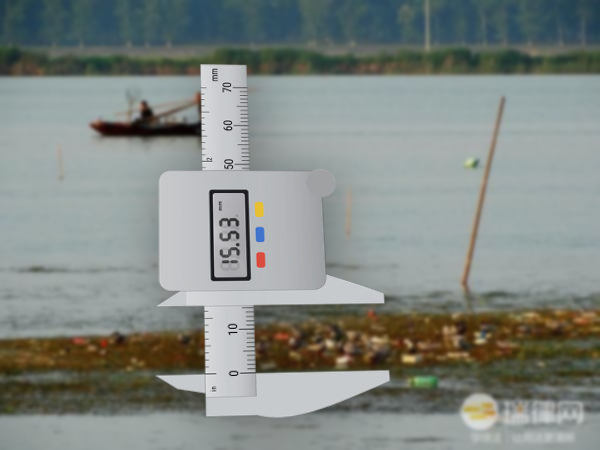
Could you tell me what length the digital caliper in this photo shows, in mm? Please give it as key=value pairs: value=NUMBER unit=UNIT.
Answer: value=15.53 unit=mm
